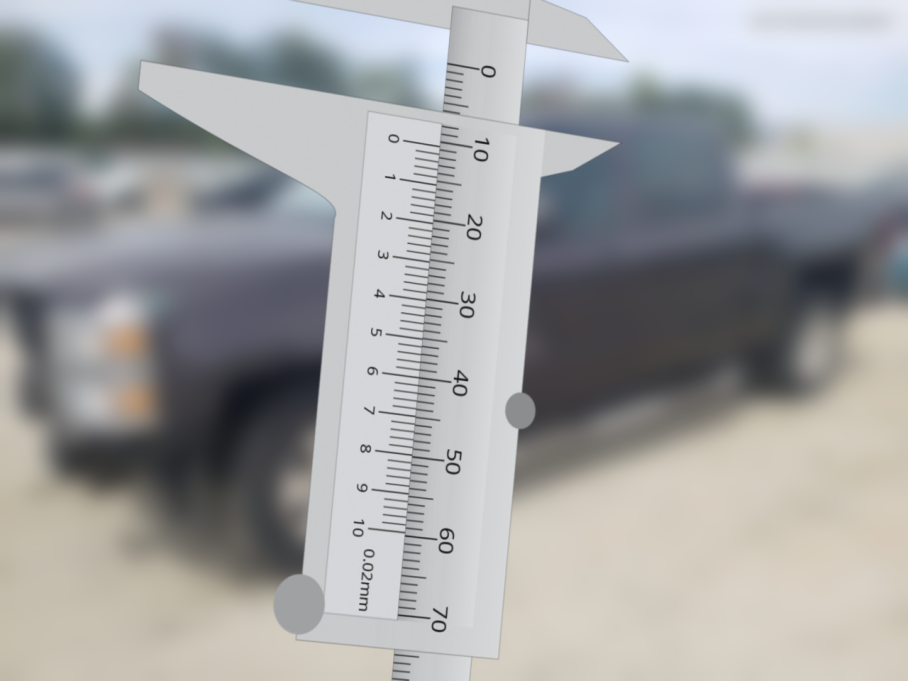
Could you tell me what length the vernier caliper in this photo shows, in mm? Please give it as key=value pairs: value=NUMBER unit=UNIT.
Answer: value=10.6 unit=mm
